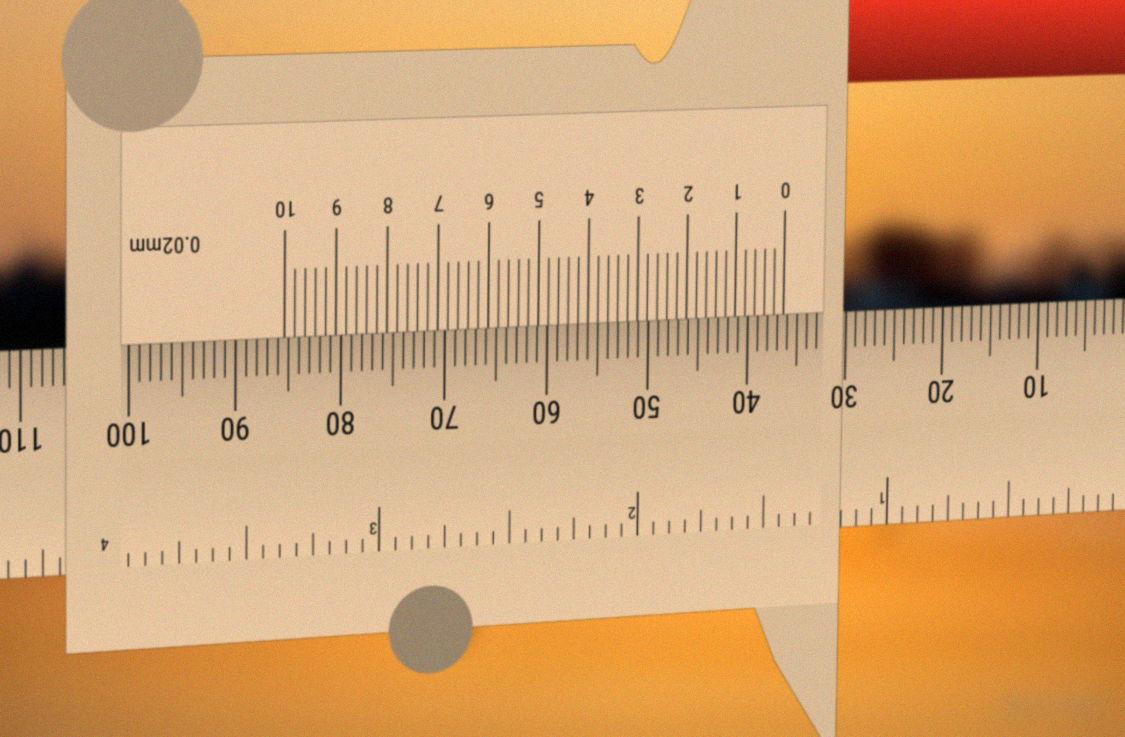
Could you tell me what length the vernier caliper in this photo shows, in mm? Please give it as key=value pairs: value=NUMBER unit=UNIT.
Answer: value=36.4 unit=mm
